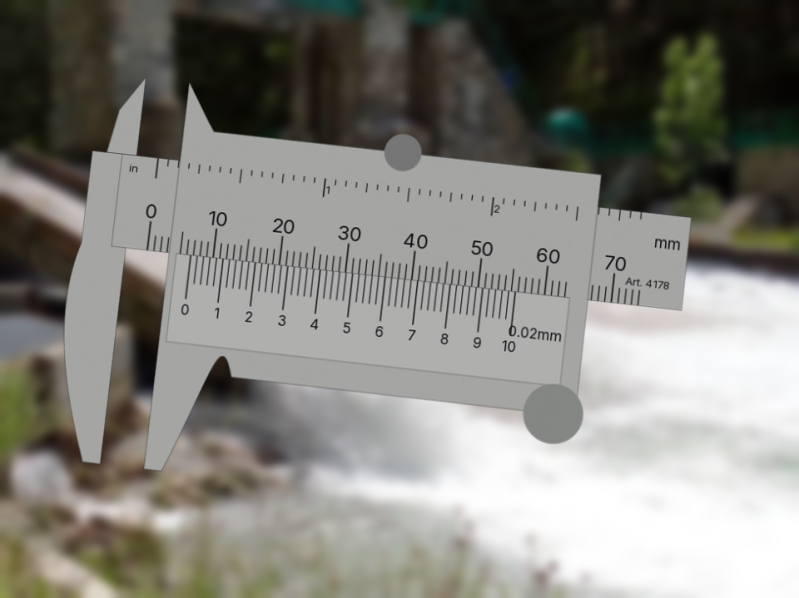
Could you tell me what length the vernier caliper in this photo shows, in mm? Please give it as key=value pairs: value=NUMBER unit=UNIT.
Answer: value=6.6 unit=mm
